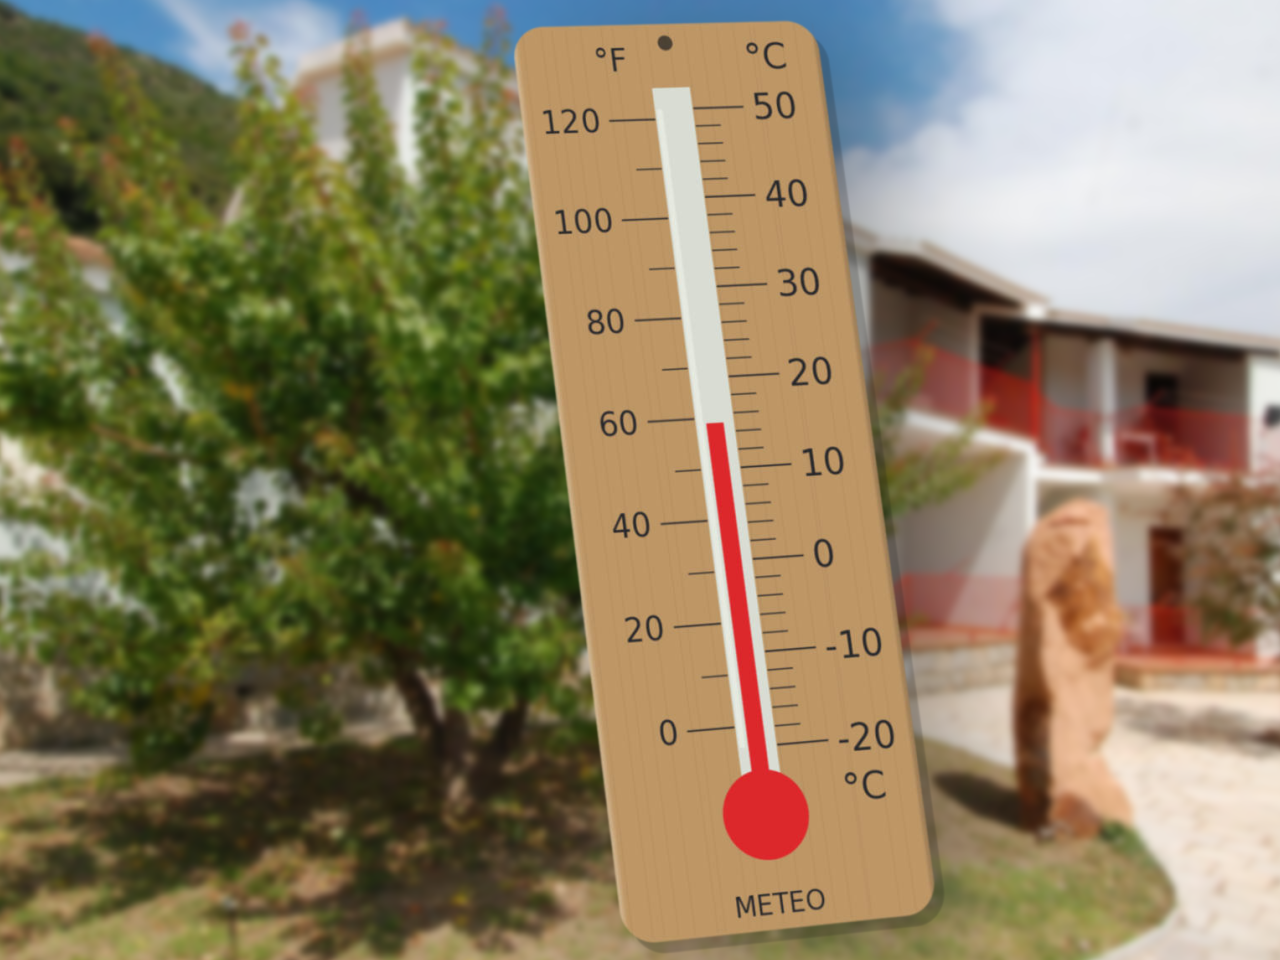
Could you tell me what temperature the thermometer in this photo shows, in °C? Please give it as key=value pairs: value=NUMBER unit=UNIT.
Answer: value=15 unit=°C
